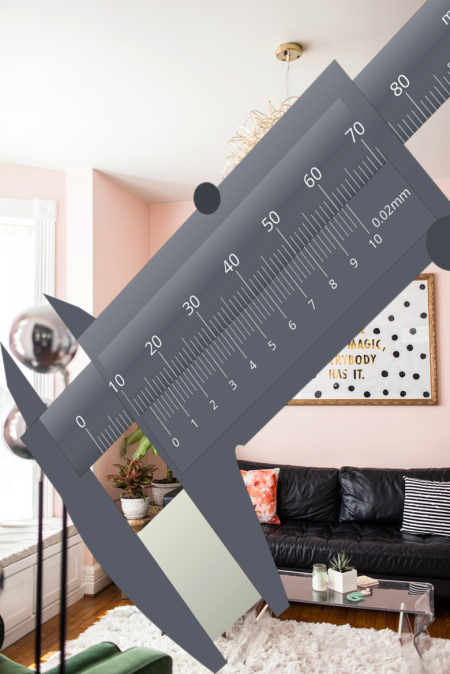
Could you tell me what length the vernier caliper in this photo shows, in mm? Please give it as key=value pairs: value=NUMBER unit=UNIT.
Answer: value=12.6 unit=mm
